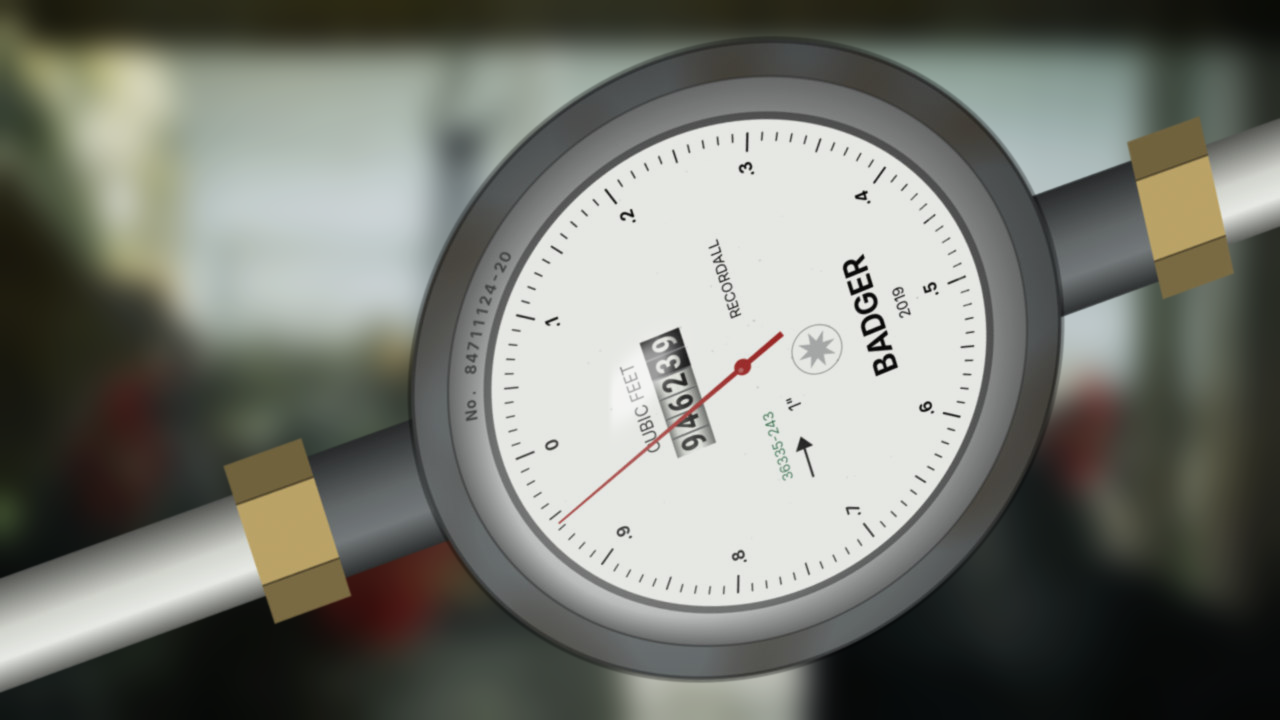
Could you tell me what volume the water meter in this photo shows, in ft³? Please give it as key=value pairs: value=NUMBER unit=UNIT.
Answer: value=946238.94 unit=ft³
